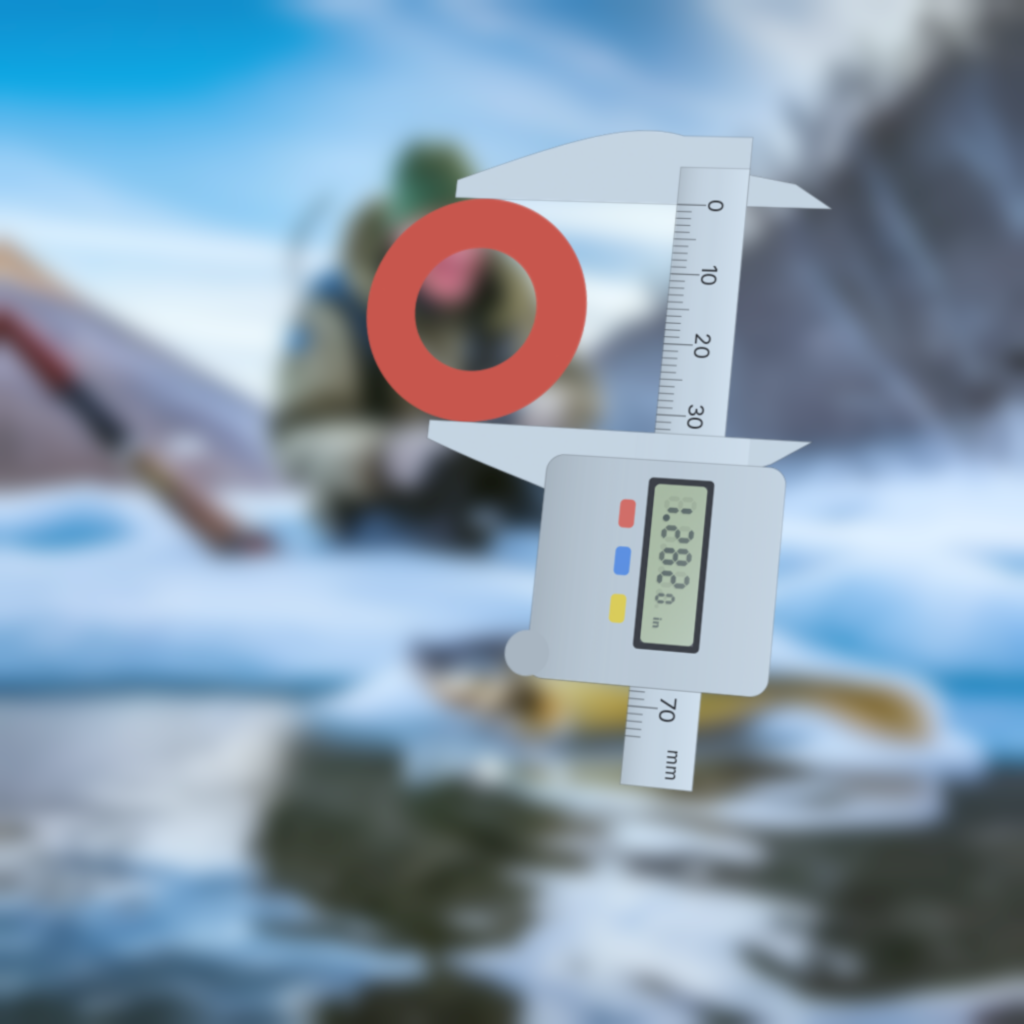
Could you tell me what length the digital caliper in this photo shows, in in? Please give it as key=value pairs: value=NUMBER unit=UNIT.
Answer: value=1.2820 unit=in
